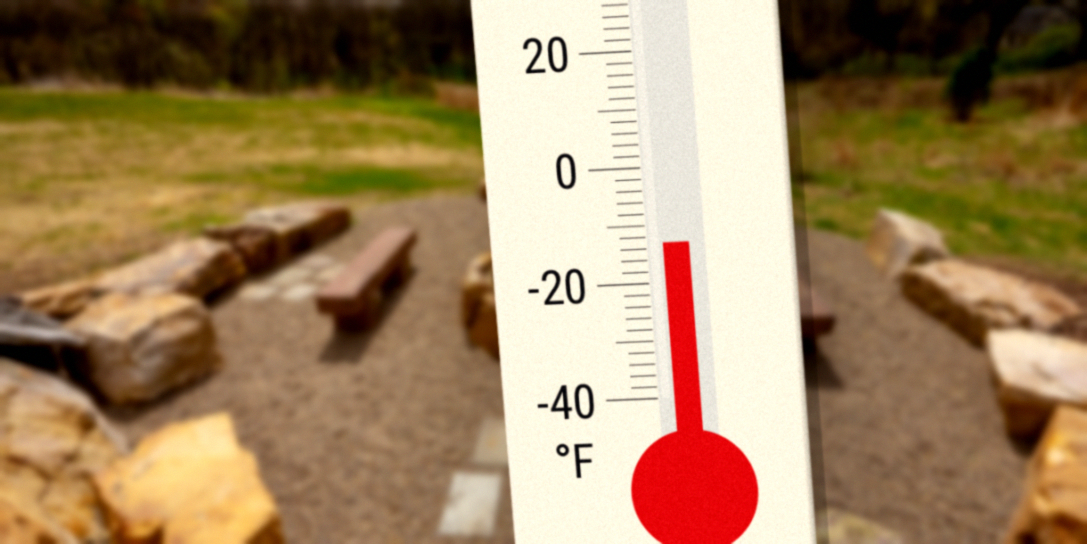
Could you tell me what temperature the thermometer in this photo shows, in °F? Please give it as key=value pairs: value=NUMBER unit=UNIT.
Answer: value=-13 unit=°F
